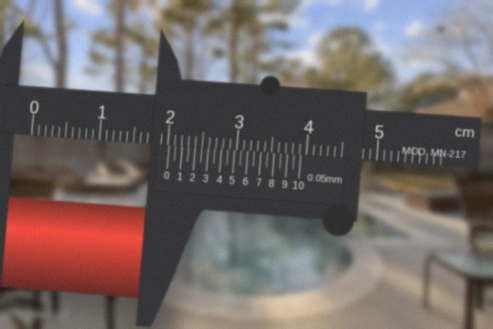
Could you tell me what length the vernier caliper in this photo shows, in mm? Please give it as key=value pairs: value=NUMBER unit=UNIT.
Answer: value=20.2 unit=mm
